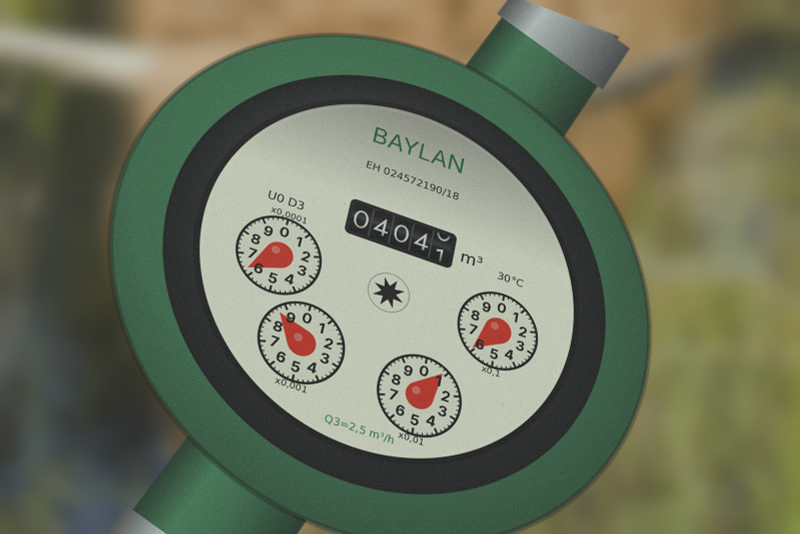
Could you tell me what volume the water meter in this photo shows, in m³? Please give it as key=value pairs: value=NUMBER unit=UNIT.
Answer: value=4040.6086 unit=m³
